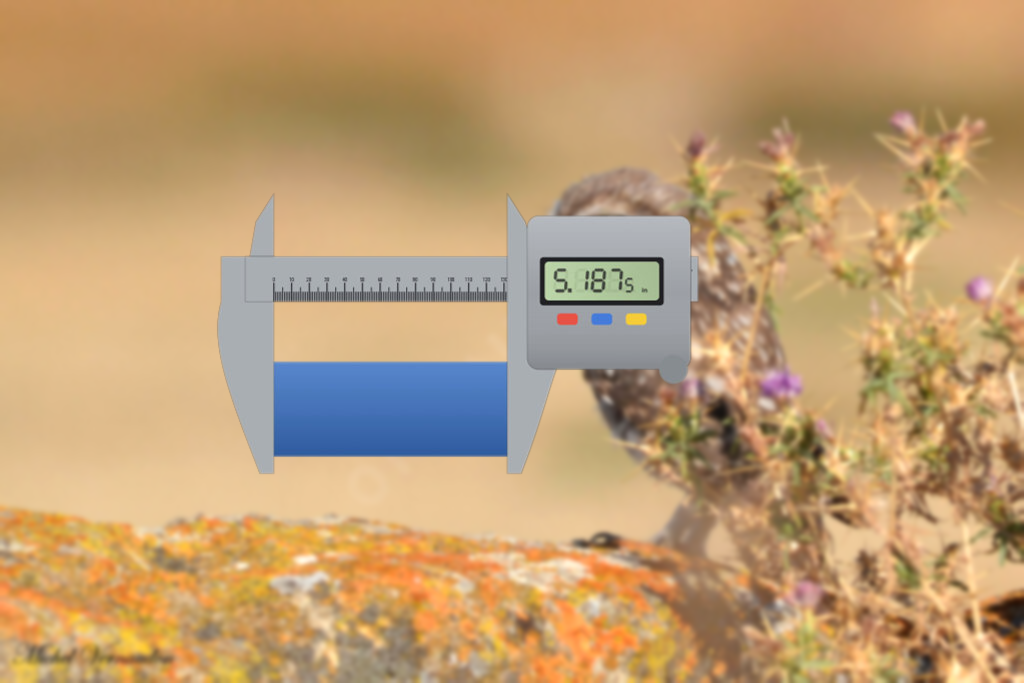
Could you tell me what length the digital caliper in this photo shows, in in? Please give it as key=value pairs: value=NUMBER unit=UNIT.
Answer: value=5.1875 unit=in
